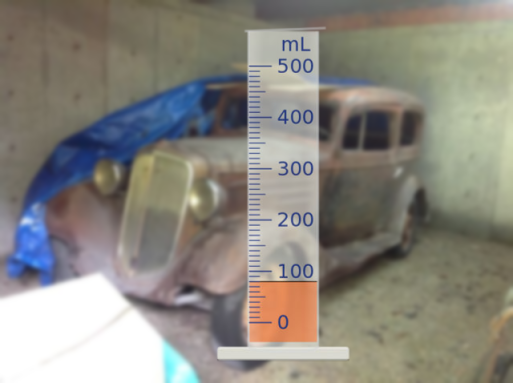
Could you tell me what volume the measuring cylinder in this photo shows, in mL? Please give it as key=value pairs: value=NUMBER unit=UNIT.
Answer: value=80 unit=mL
